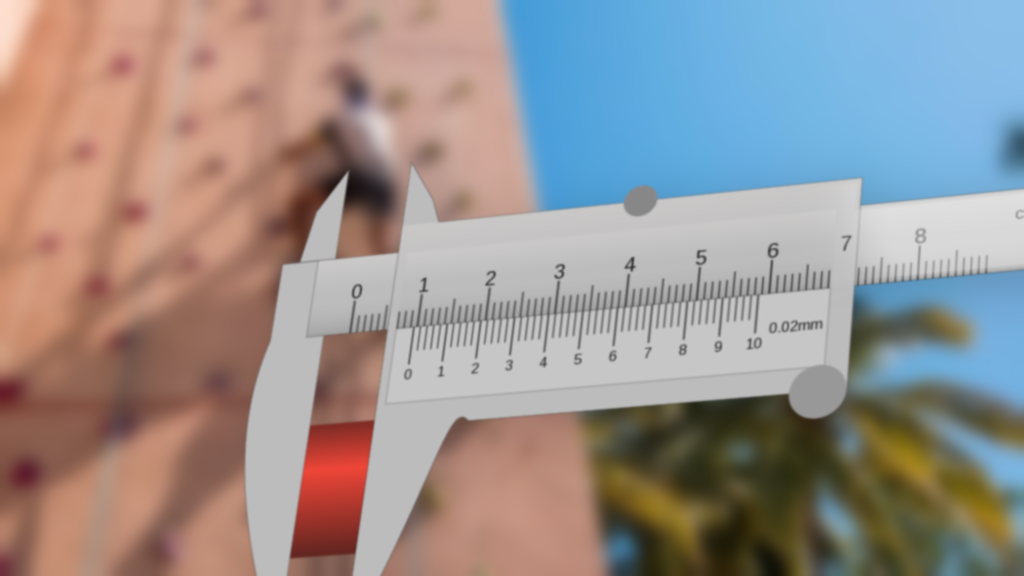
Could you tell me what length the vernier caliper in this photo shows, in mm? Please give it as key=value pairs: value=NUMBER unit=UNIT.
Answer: value=9.5 unit=mm
